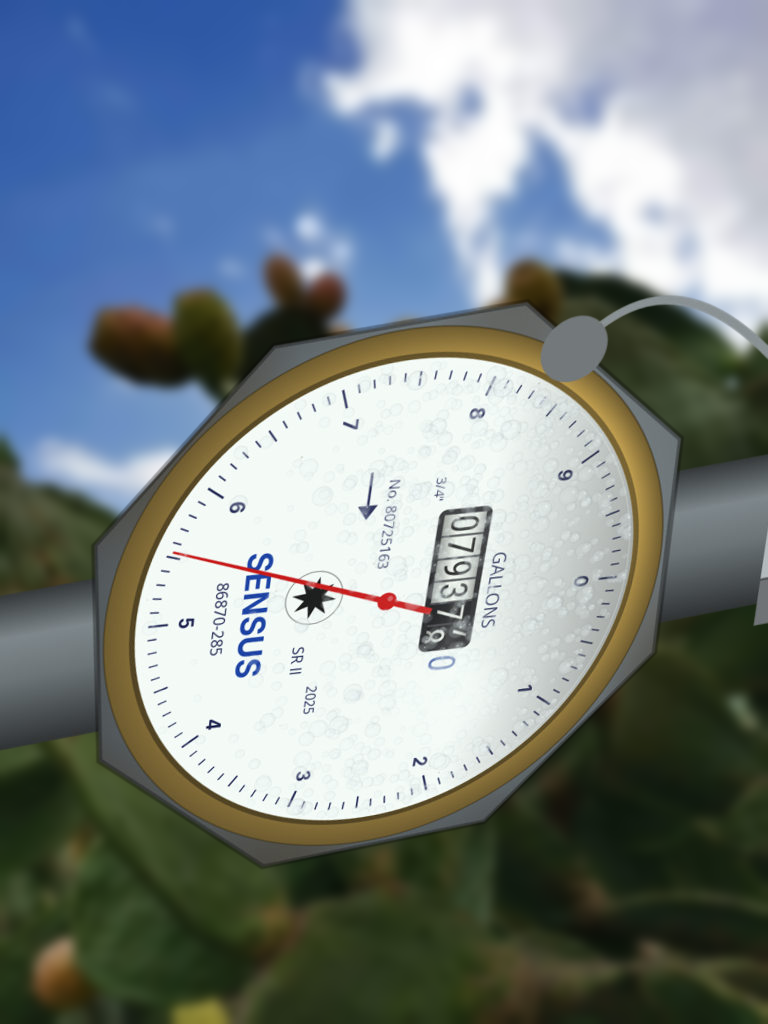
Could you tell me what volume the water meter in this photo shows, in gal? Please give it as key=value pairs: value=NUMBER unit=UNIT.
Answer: value=793775.5 unit=gal
